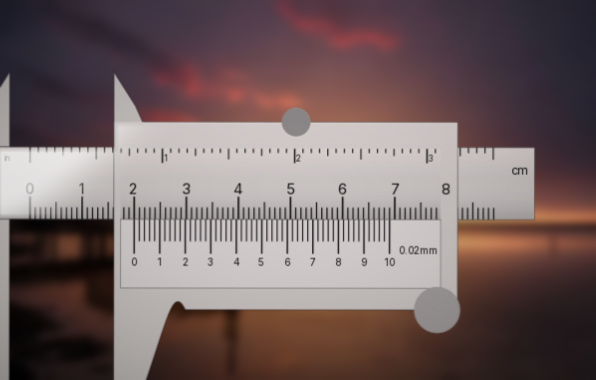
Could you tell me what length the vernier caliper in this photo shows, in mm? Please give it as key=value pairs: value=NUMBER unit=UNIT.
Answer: value=20.0 unit=mm
